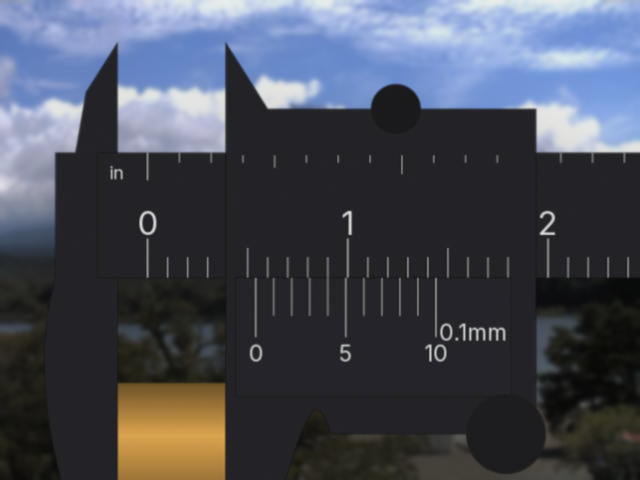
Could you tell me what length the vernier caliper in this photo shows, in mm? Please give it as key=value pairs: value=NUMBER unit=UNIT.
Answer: value=5.4 unit=mm
